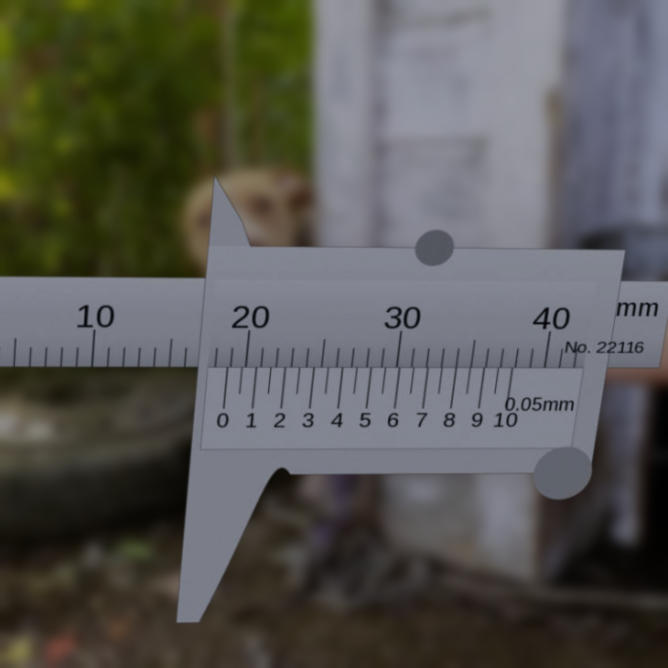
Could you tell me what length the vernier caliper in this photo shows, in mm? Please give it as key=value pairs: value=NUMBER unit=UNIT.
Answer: value=18.8 unit=mm
